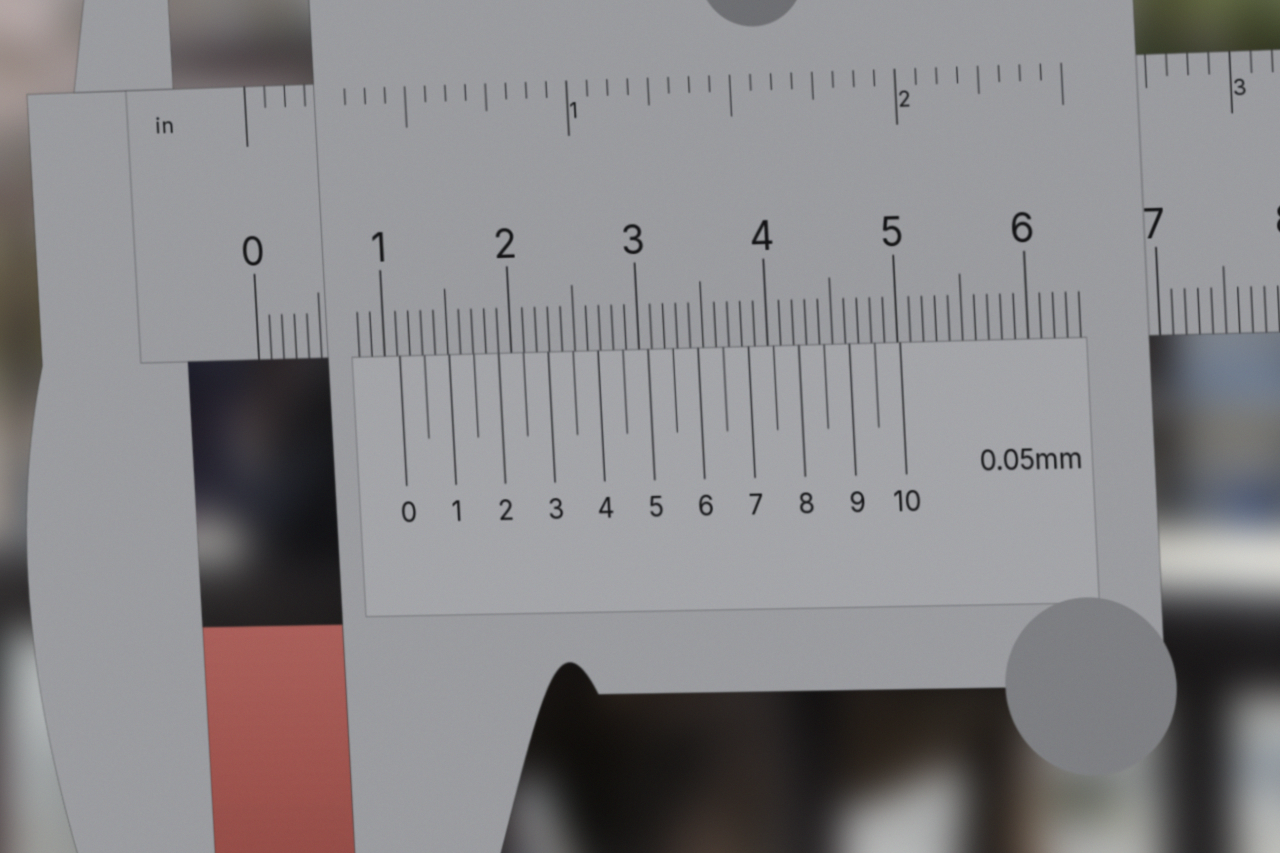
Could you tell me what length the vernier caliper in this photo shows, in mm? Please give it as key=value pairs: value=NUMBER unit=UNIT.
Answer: value=11.2 unit=mm
